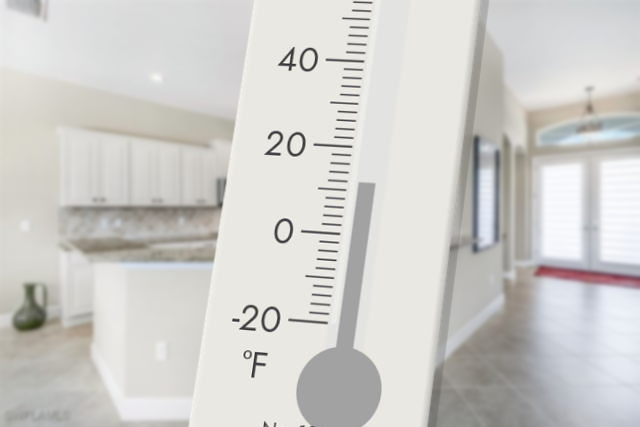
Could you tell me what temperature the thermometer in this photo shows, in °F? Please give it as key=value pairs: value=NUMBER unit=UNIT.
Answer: value=12 unit=°F
